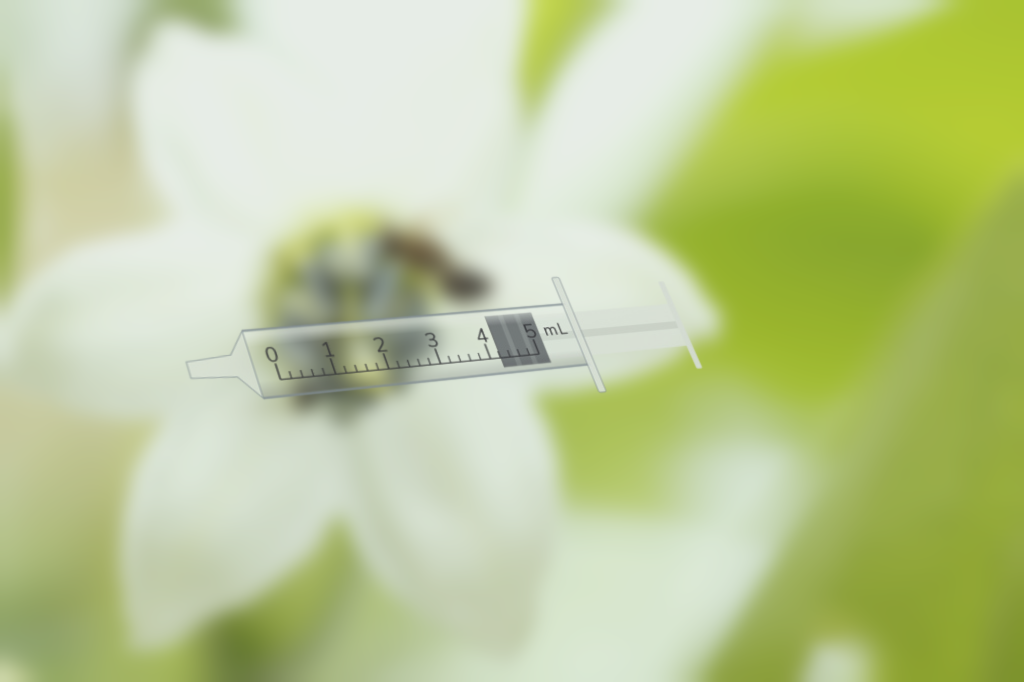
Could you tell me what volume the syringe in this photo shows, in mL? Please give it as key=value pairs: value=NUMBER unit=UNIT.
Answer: value=4.2 unit=mL
